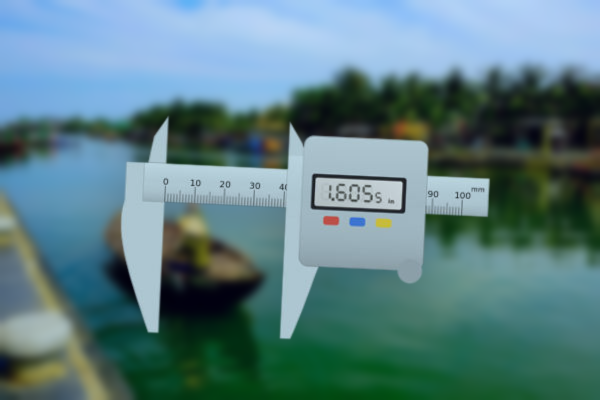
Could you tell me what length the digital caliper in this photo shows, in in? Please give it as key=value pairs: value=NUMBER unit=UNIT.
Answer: value=1.6055 unit=in
